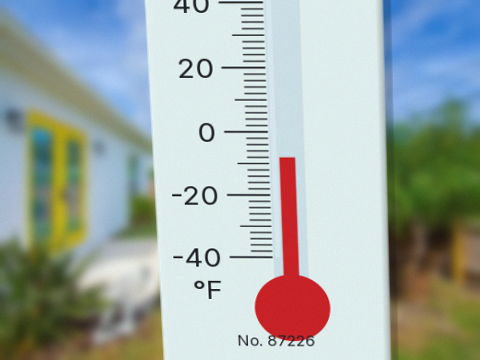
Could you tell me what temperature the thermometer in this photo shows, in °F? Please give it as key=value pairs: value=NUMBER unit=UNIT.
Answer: value=-8 unit=°F
